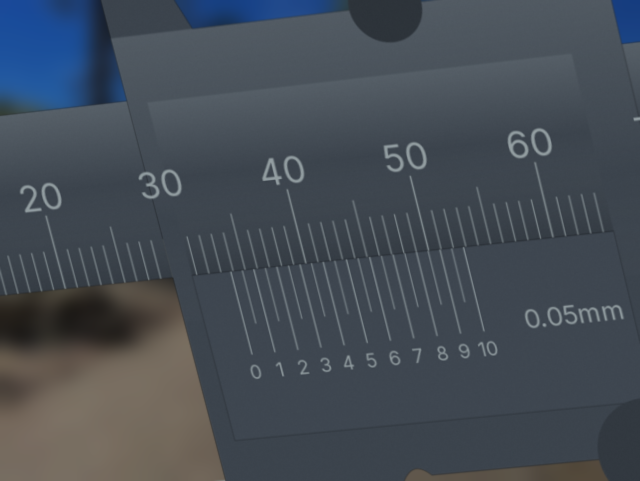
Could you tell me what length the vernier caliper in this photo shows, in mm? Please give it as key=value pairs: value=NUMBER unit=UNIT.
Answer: value=33.8 unit=mm
